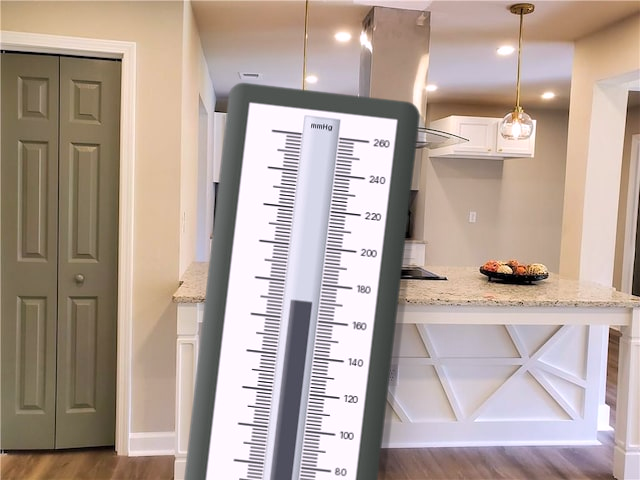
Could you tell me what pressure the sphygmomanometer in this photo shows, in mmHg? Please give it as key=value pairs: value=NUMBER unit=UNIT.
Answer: value=170 unit=mmHg
